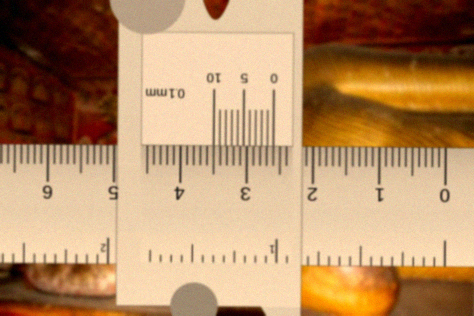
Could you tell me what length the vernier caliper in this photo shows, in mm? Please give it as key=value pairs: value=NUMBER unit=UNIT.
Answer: value=26.0 unit=mm
